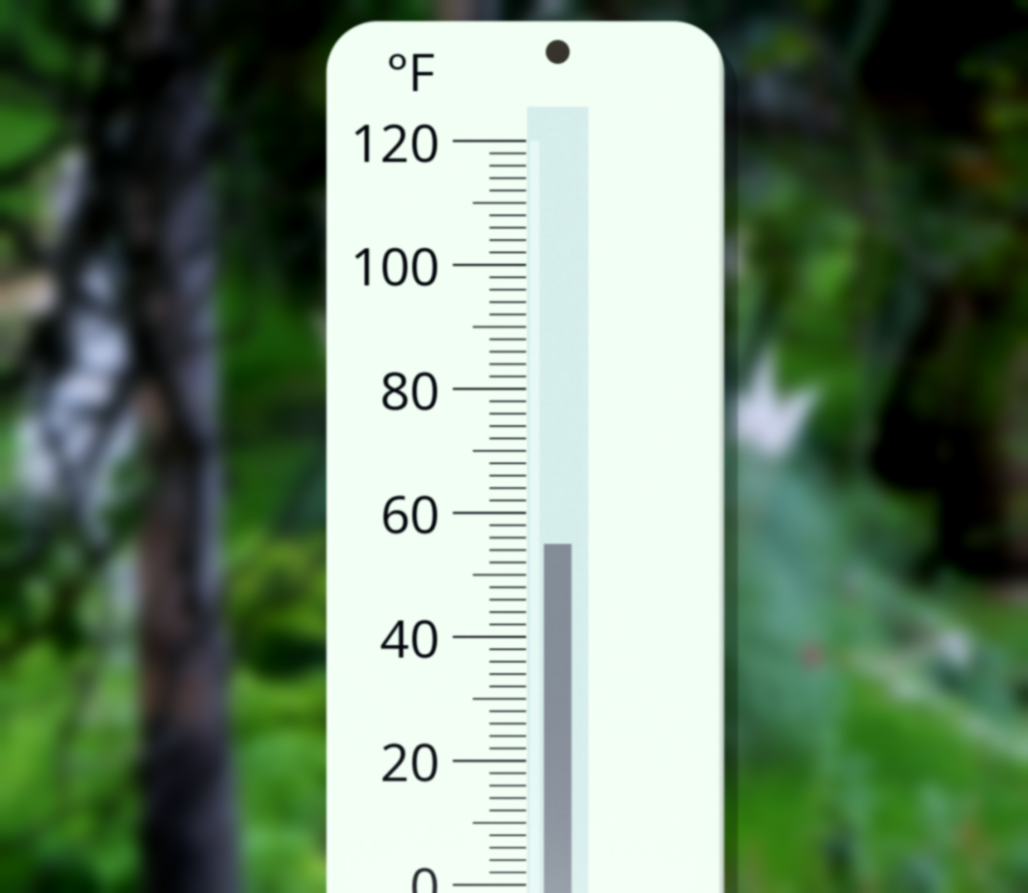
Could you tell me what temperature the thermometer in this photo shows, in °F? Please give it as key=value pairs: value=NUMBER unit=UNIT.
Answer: value=55 unit=°F
